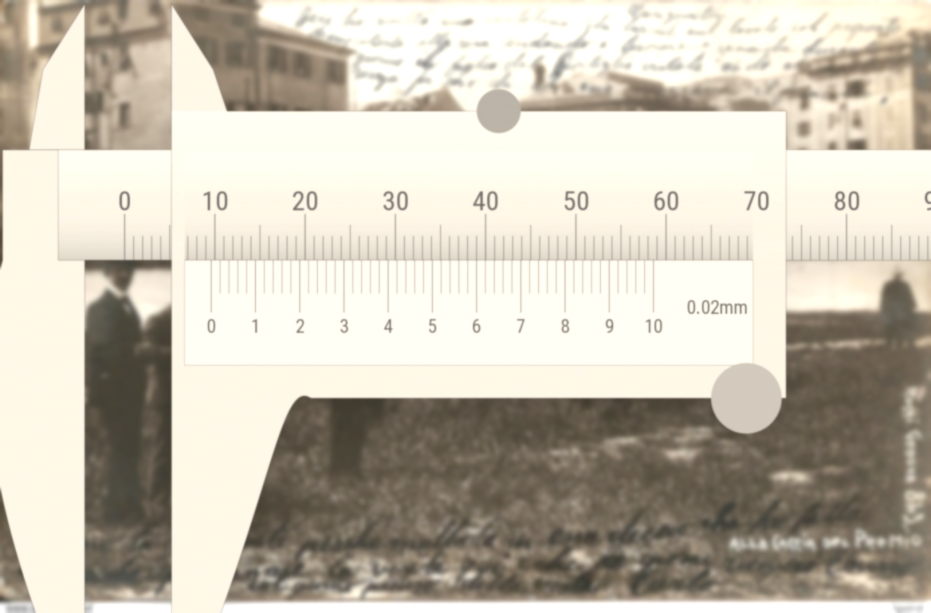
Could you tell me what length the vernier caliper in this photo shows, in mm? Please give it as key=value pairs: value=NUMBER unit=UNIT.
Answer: value=9.6 unit=mm
